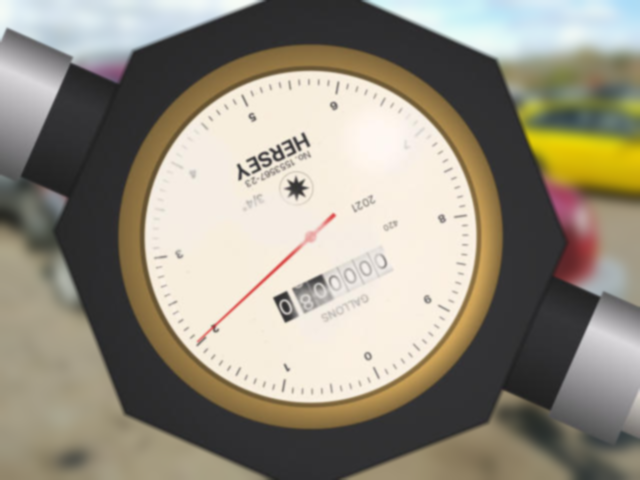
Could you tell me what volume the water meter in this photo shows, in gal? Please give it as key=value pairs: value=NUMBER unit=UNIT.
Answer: value=82.0 unit=gal
